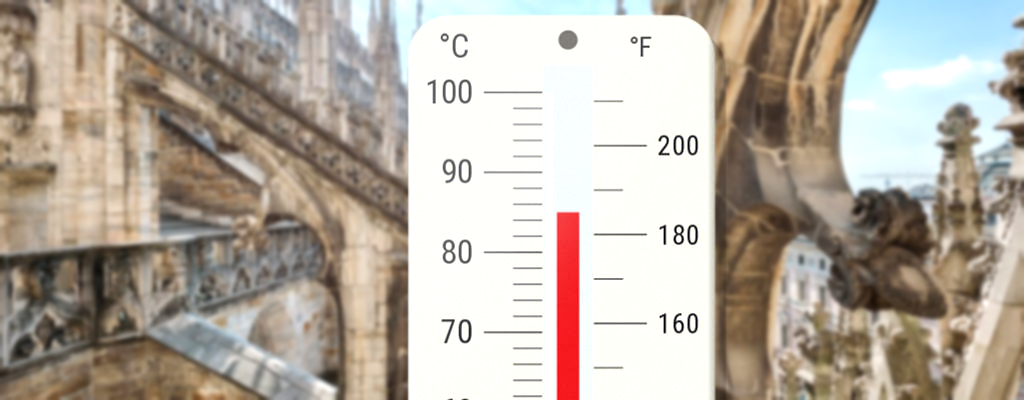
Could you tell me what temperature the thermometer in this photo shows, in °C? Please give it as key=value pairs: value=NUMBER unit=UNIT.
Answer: value=85 unit=°C
